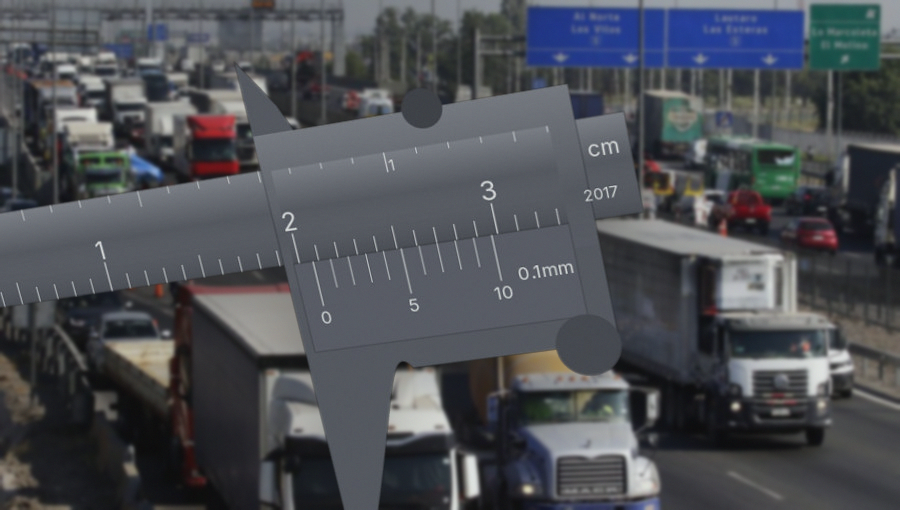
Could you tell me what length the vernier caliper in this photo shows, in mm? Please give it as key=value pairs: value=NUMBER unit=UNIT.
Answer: value=20.7 unit=mm
